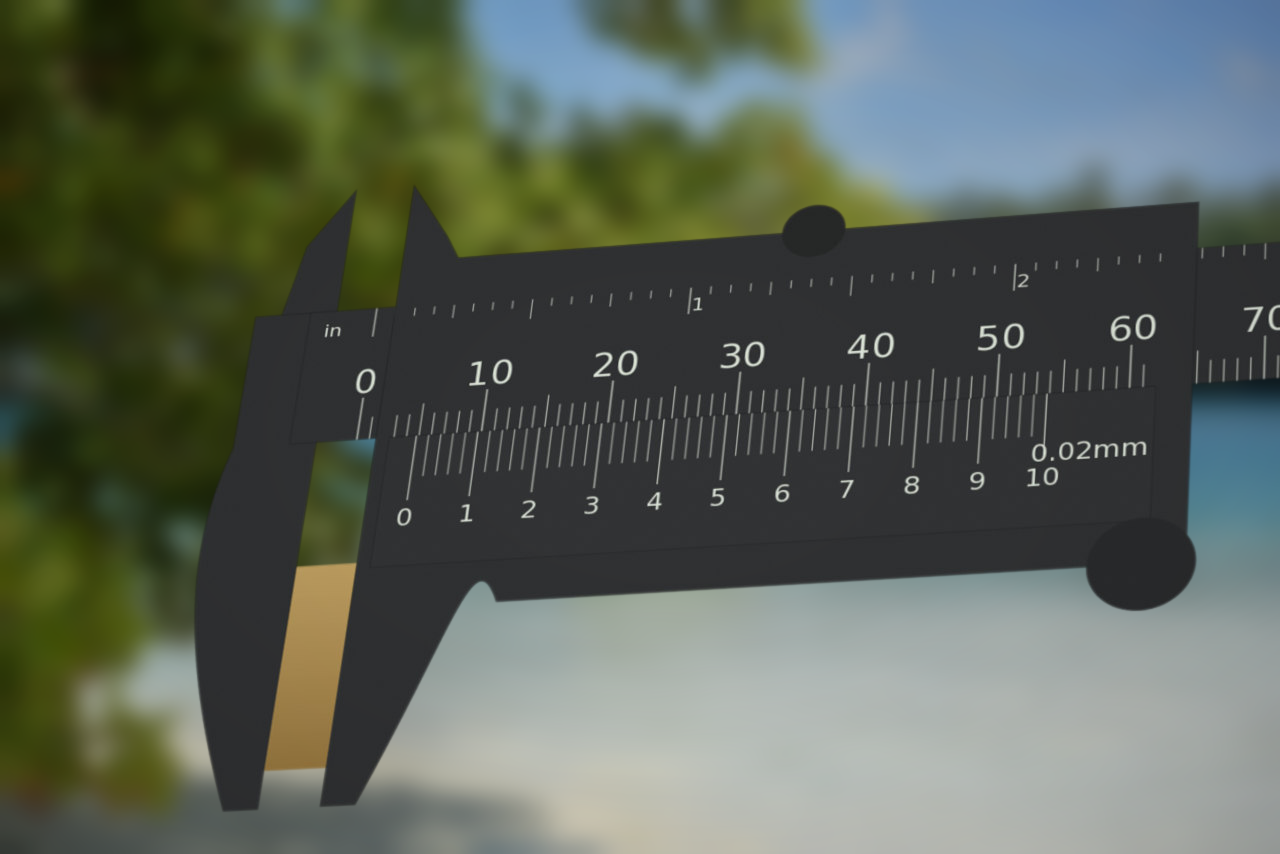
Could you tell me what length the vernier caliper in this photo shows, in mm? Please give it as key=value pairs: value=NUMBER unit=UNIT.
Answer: value=4.8 unit=mm
